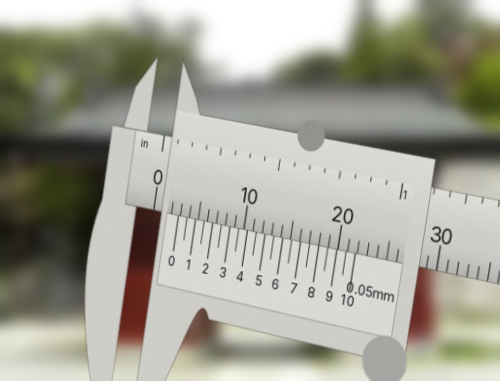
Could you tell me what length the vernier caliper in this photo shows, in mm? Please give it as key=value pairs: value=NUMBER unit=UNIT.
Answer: value=2.8 unit=mm
